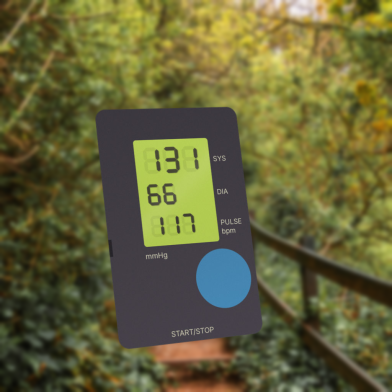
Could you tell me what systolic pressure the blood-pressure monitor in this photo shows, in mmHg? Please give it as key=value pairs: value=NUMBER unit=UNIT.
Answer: value=131 unit=mmHg
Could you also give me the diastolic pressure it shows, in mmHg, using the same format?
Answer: value=66 unit=mmHg
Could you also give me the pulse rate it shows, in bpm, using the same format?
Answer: value=117 unit=bpm
